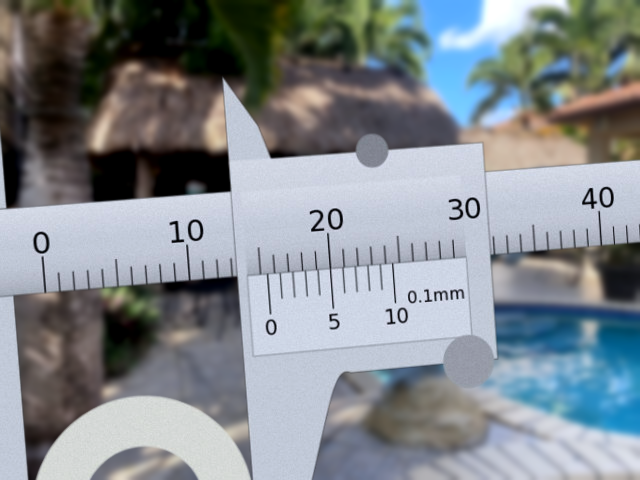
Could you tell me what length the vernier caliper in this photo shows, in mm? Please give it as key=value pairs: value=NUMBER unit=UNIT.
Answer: value=15.5 unit=mm
